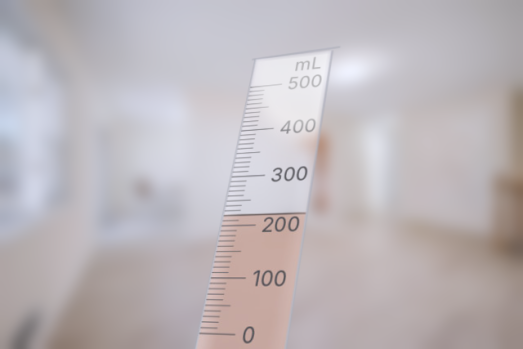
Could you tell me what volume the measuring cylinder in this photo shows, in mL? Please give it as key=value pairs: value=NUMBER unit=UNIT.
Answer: value=220 unit=mL
